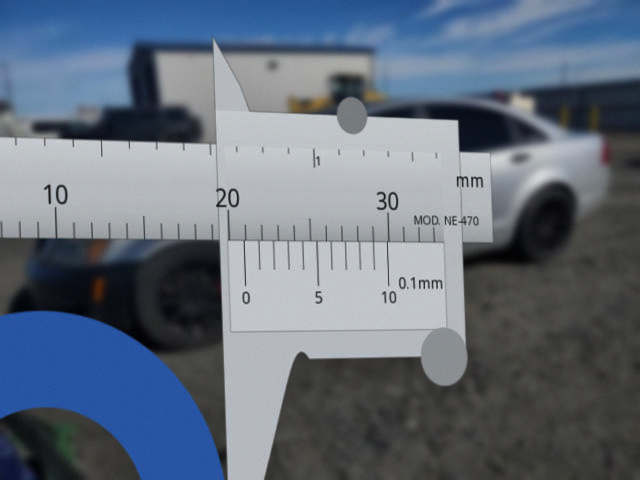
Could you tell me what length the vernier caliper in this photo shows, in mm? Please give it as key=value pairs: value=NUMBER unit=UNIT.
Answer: value=20.9 unit=mm
